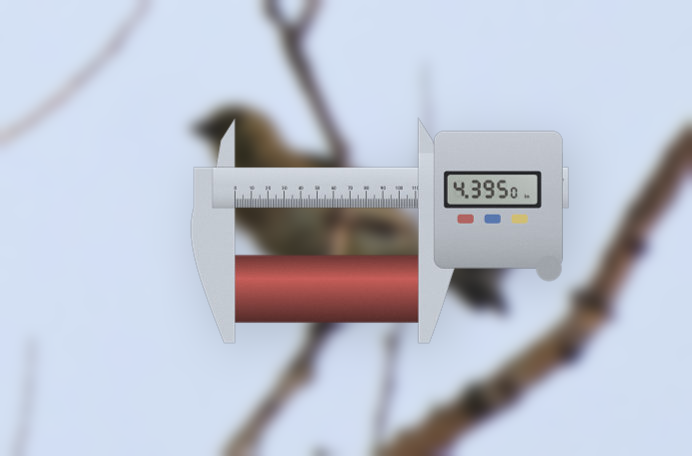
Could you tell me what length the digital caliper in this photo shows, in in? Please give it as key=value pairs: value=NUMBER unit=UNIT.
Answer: value=4.3950 unit=in
